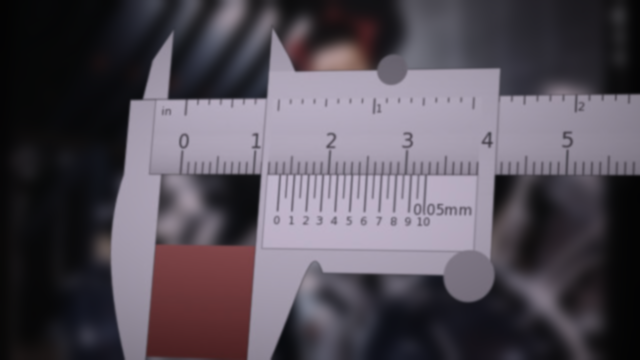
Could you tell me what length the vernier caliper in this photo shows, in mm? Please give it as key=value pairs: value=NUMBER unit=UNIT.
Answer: value=13.6 unit=mm
